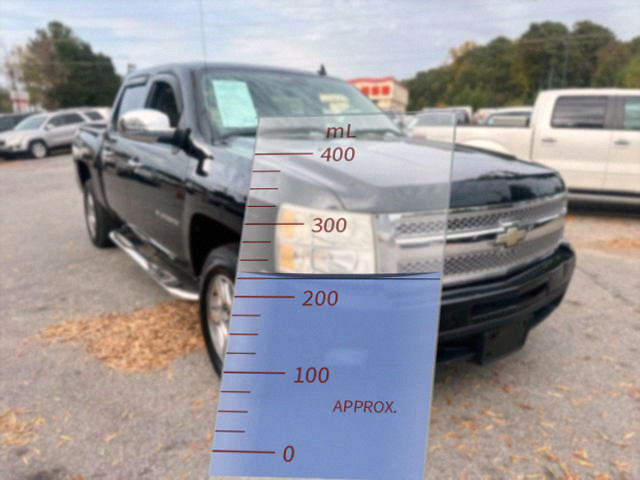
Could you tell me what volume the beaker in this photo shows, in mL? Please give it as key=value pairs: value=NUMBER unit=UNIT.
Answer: value=225 unit=mL
